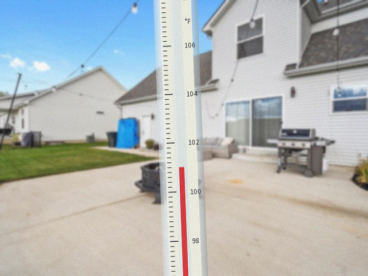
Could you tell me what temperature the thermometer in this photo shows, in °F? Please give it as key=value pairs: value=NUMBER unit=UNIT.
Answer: value=101 unit=°F
